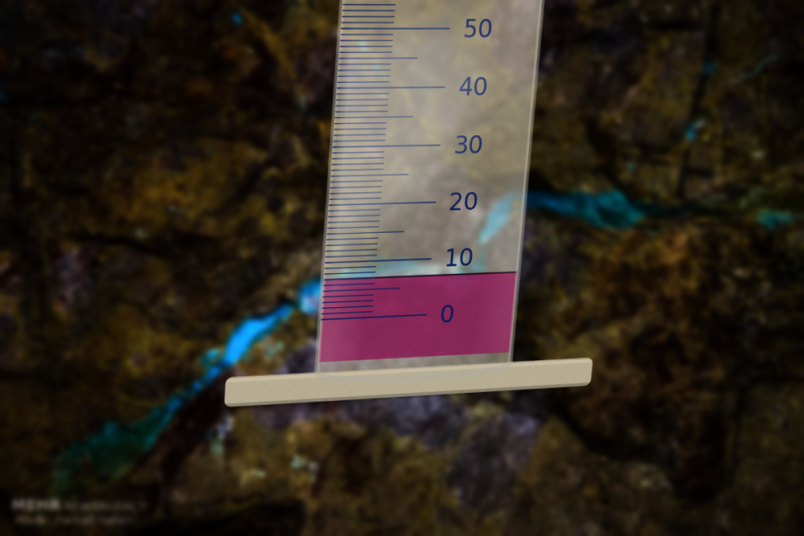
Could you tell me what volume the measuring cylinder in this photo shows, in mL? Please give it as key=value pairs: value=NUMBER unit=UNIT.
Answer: value=7 unit=mL
